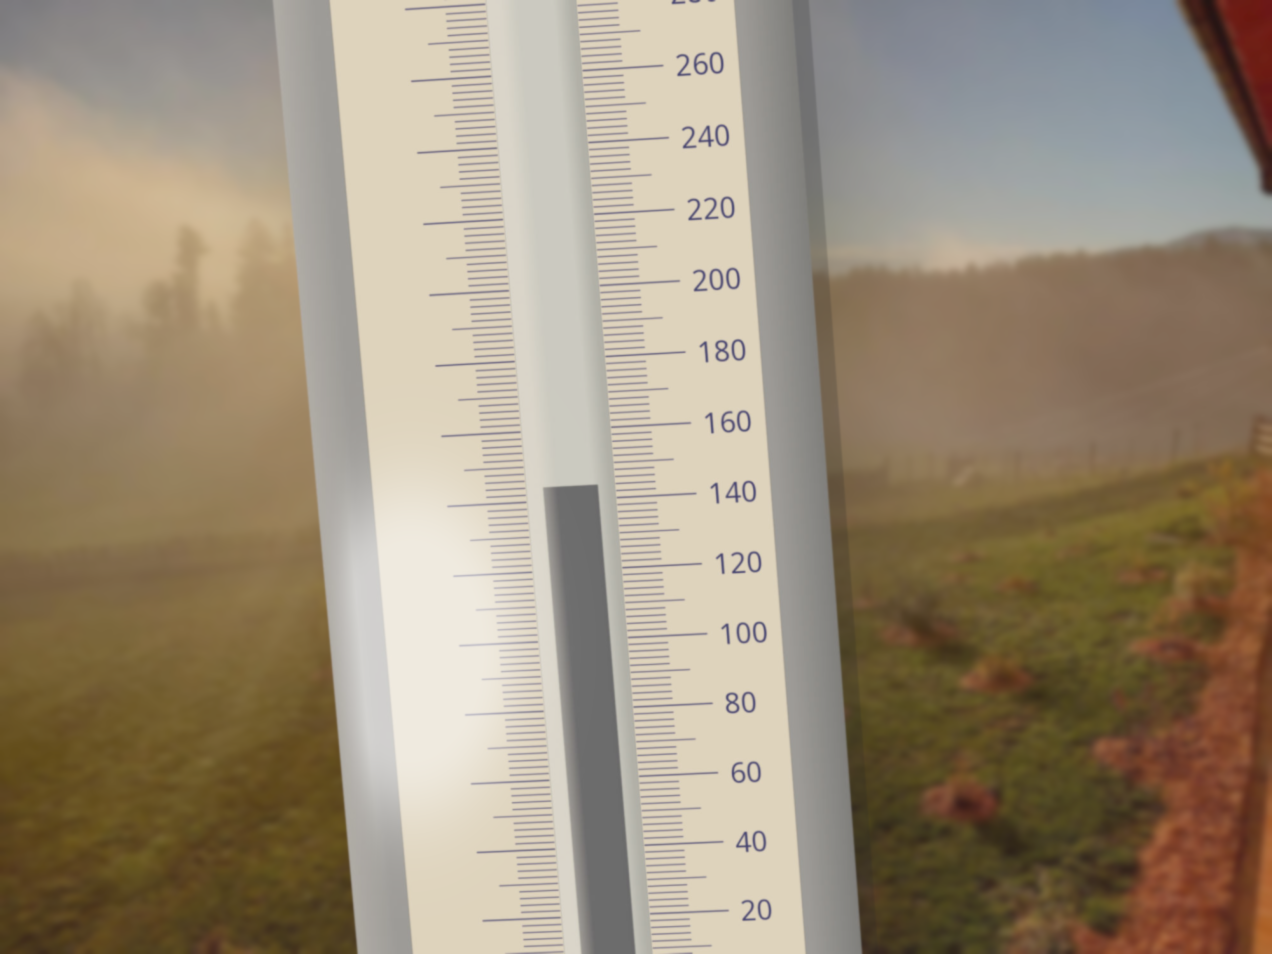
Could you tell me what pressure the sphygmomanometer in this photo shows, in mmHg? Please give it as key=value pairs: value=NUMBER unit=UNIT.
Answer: value=144 unit=mmHg
